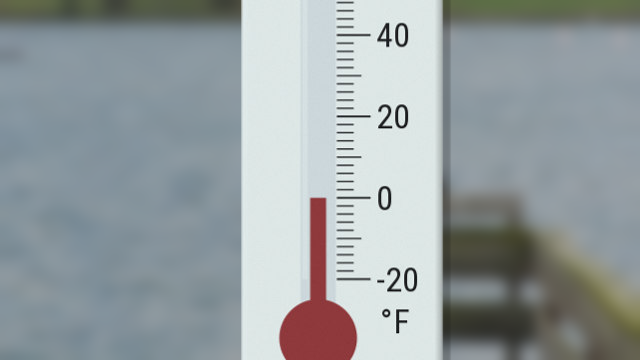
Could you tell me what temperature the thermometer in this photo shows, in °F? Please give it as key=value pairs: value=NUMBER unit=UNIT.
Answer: value=0 unit=°F
